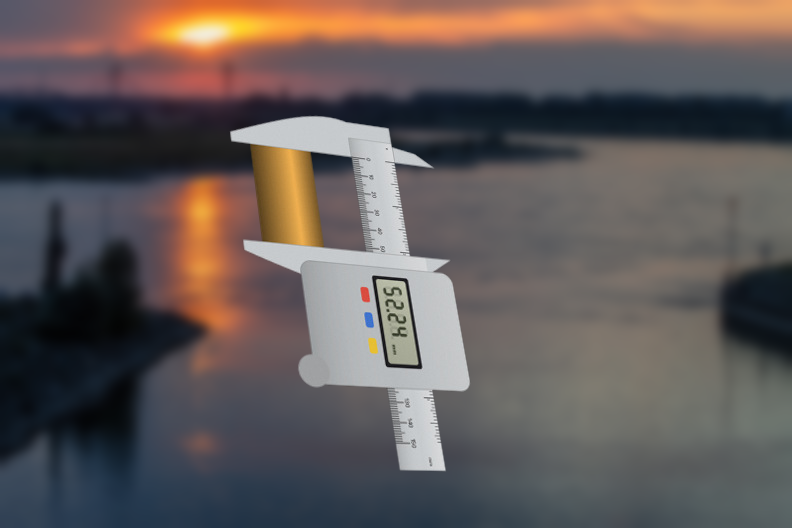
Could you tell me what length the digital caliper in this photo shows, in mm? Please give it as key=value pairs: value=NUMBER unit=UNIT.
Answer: value=52.24 unit=mm
